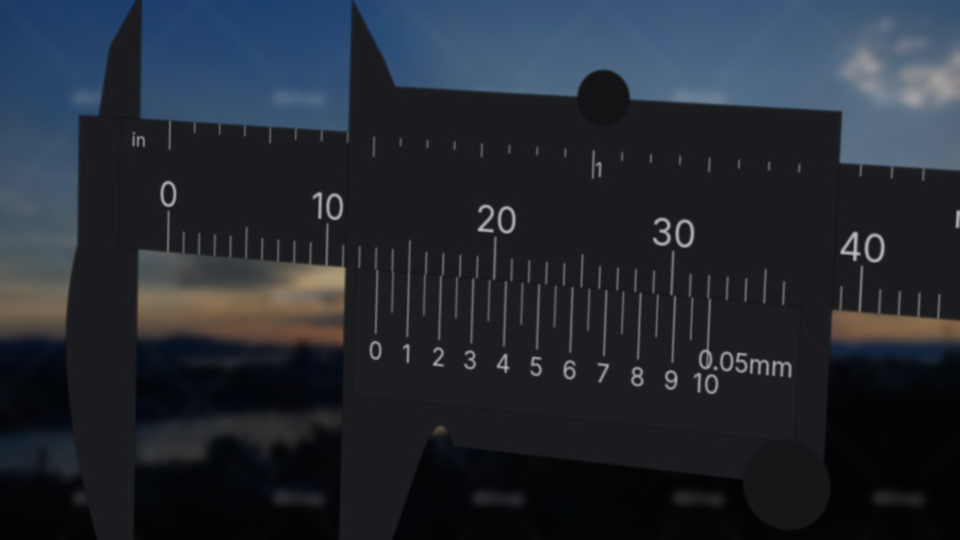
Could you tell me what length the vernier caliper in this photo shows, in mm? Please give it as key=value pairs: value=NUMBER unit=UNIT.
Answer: value=13.1 unit=mm
